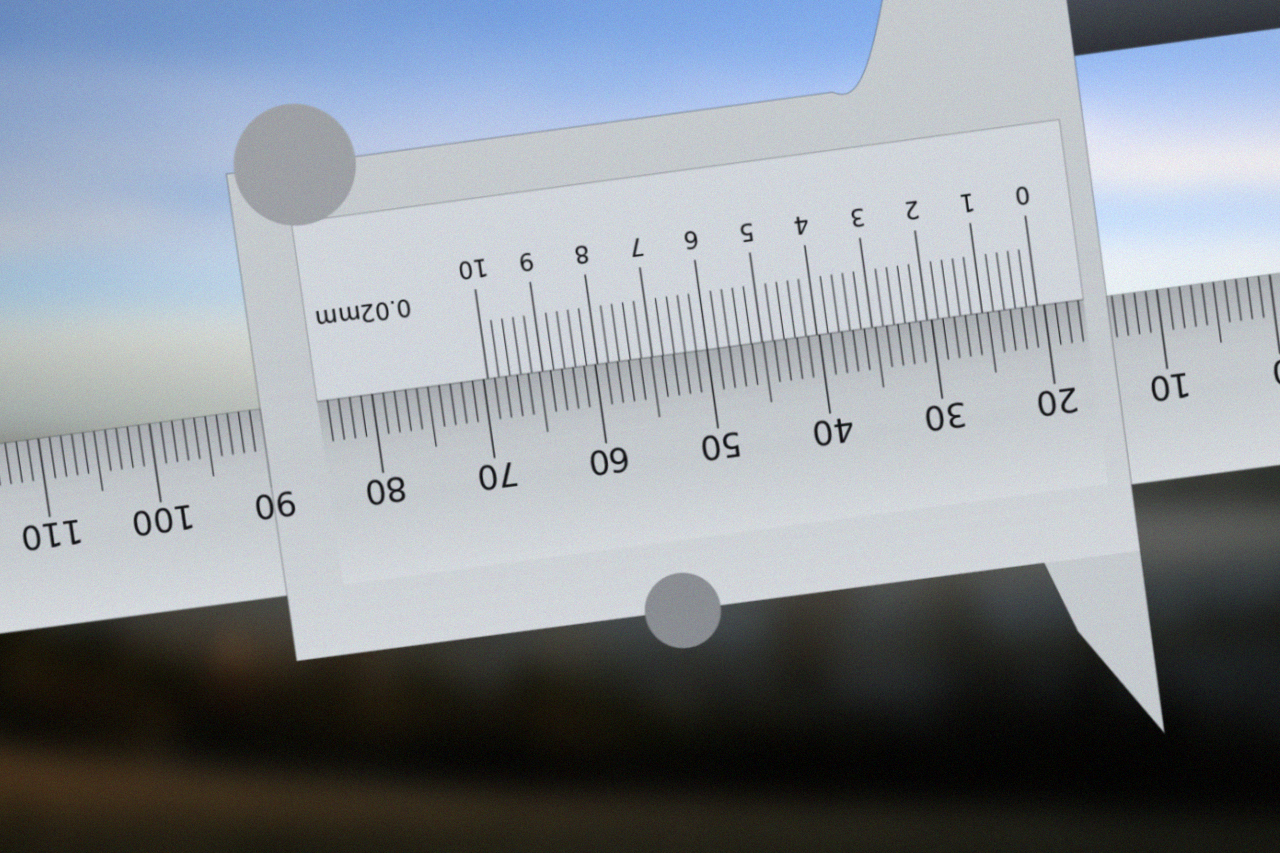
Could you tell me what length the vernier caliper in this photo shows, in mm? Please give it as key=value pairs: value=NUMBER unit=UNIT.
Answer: value=20.6 unit=mm
